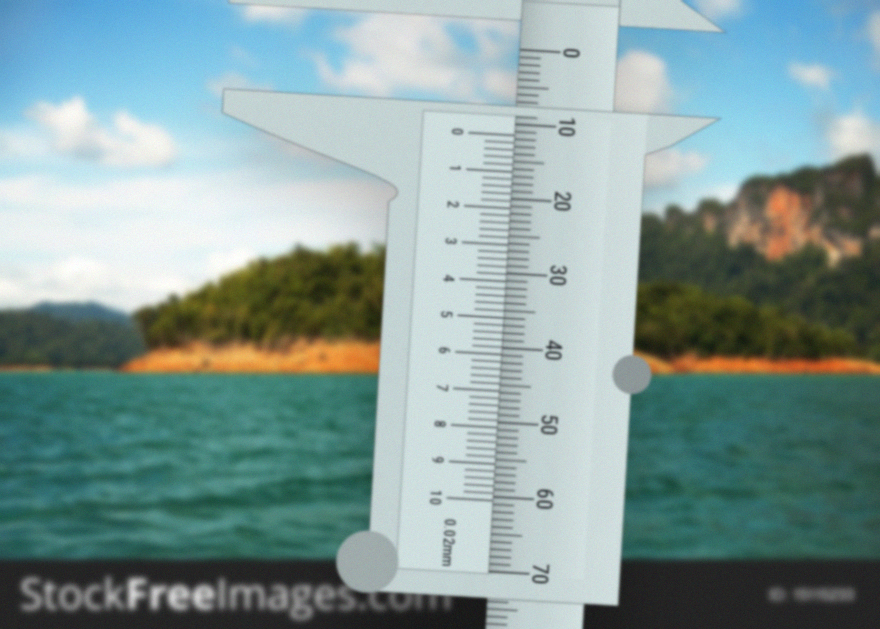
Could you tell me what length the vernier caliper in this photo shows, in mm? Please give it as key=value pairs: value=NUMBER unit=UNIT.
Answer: value=11.5 unit=mm
